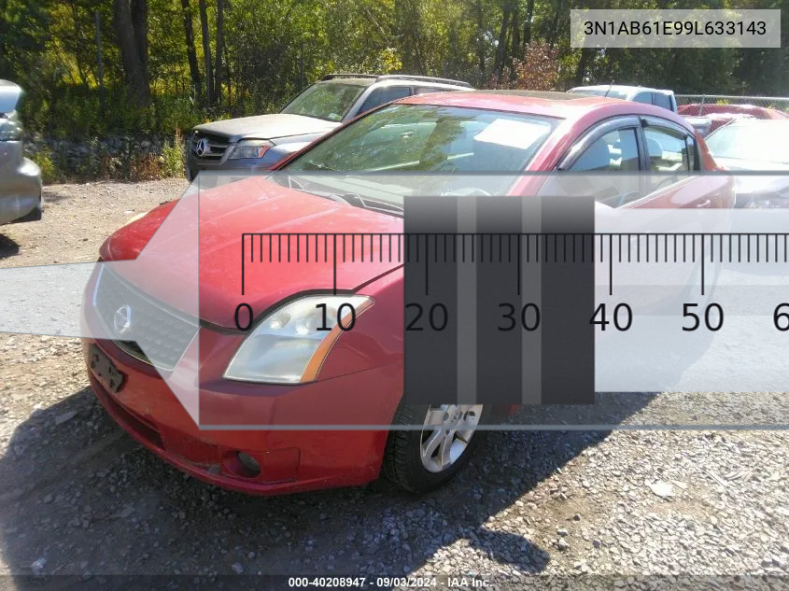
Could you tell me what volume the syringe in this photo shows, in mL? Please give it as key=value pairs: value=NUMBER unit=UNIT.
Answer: value=17.5 unit=mL
